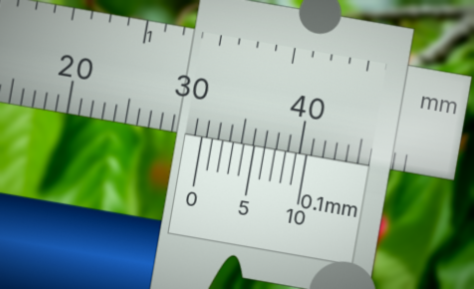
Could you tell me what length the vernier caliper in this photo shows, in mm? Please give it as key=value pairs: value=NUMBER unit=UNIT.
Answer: value=31.6 unit=mm
